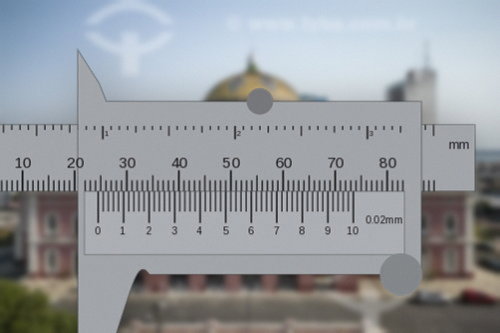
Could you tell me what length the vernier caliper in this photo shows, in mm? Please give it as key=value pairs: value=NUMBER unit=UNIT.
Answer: value=24.5 unit=mm
